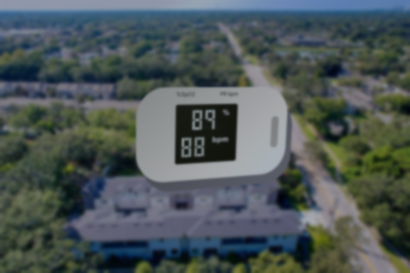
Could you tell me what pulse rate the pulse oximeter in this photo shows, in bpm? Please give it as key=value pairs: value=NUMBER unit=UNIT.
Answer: value=88 unit=bpm
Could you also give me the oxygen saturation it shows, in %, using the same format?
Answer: value=89 unit=%
